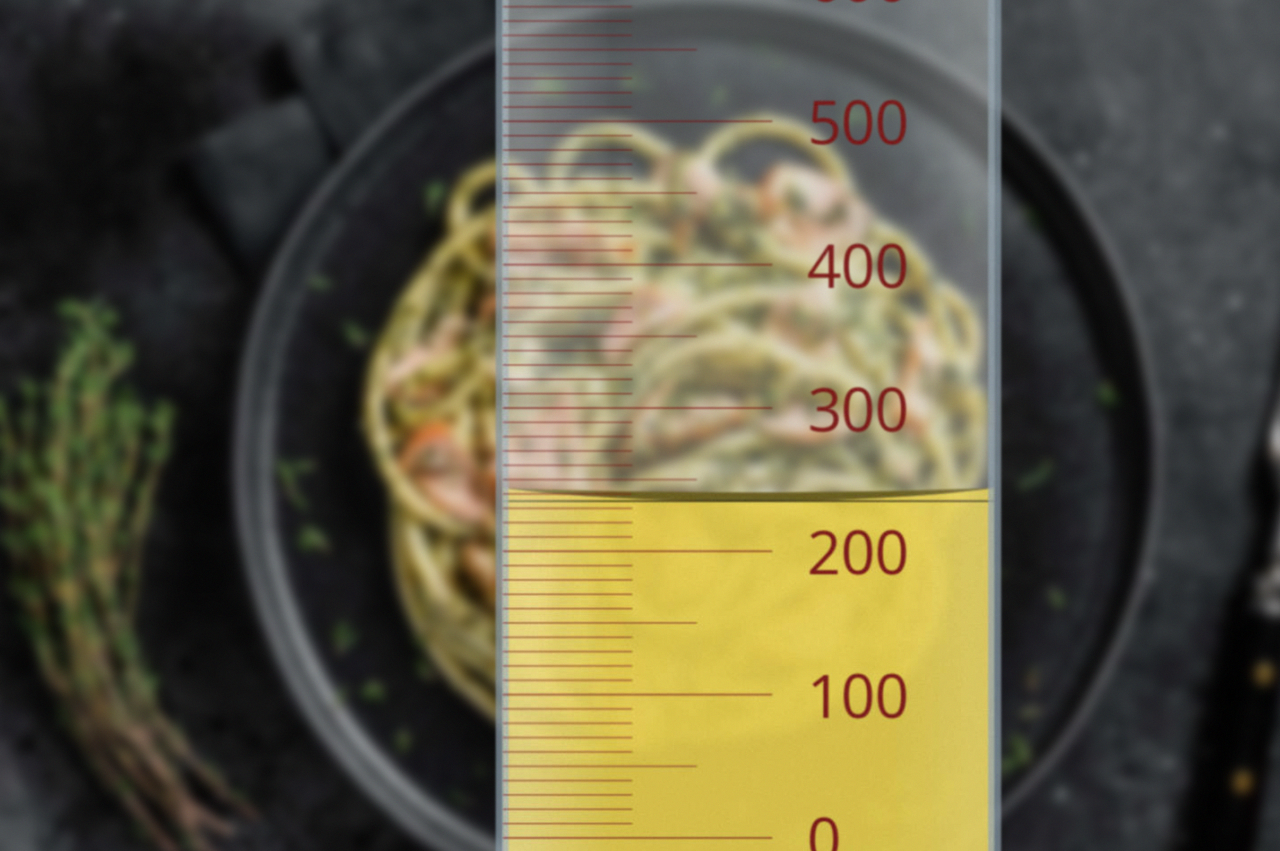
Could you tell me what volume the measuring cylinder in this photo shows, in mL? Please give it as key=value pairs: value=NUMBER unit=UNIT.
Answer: value=235 unit=mL
